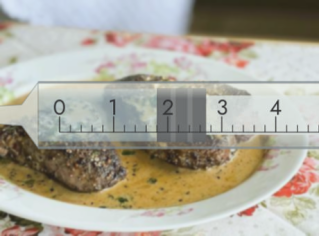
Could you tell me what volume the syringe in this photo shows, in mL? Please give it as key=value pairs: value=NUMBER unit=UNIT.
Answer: value=1.8 unit=mL
